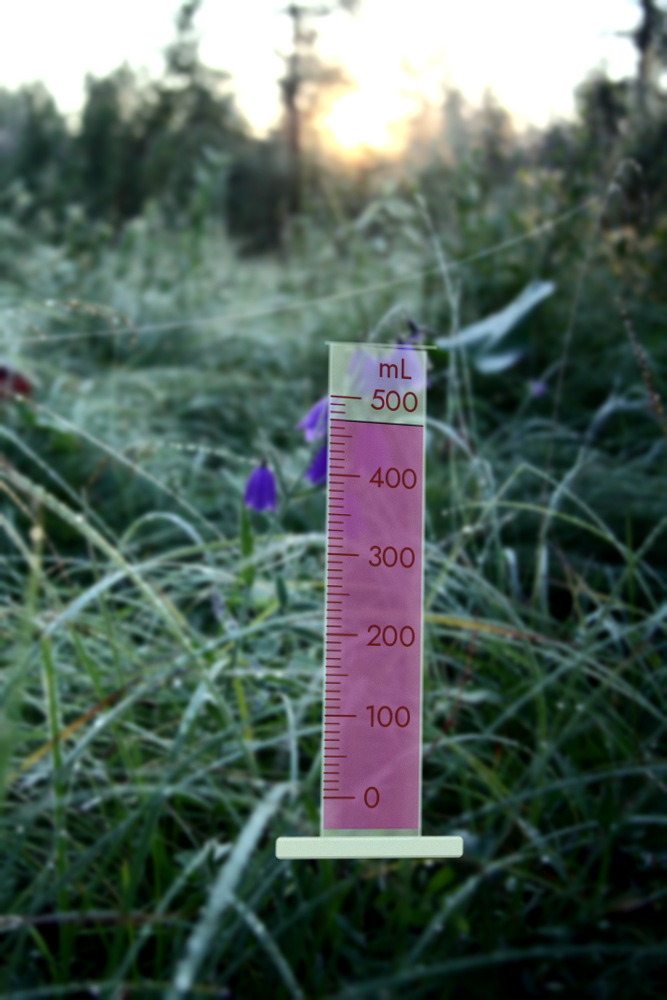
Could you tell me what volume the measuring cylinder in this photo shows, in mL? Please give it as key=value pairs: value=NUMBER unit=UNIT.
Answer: value=470 unit=mL
